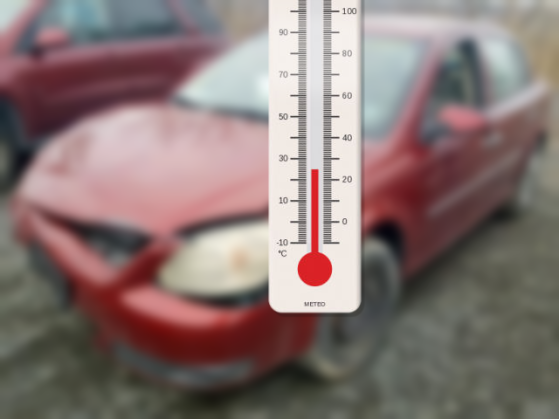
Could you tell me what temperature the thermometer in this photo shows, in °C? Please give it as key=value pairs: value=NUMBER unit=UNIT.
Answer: value=25 unit=°C
